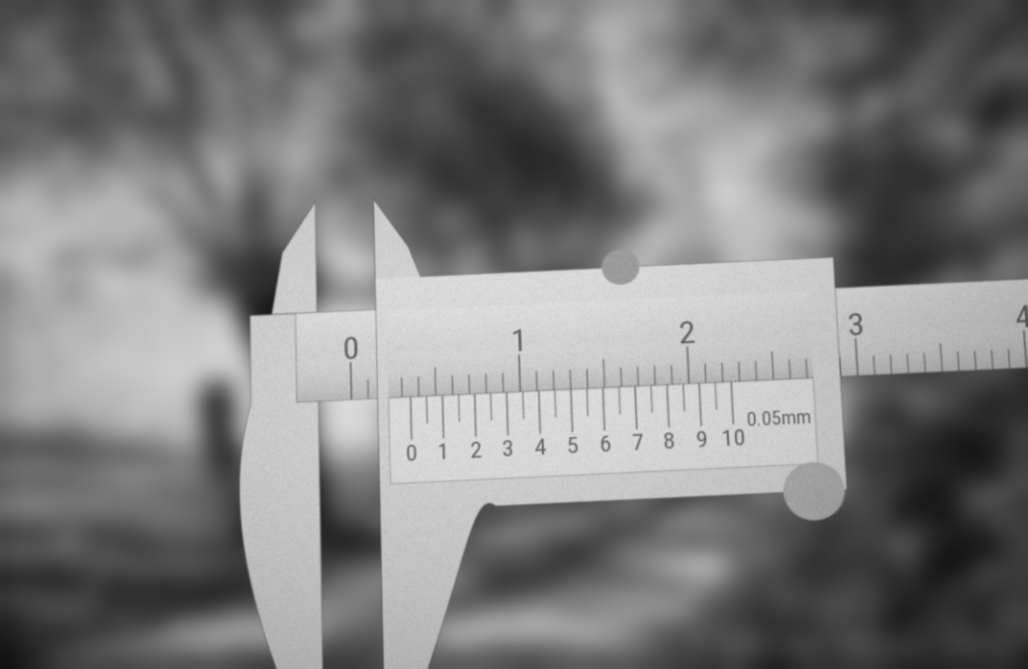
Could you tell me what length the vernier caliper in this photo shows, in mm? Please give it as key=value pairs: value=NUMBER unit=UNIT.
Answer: value=3.5 unit=mm
